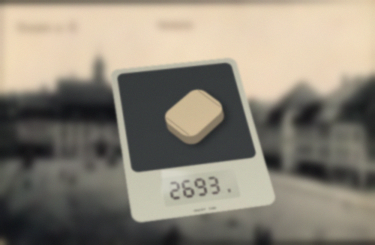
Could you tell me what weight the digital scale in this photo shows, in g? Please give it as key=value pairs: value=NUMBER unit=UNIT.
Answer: value=2693 unit=g
